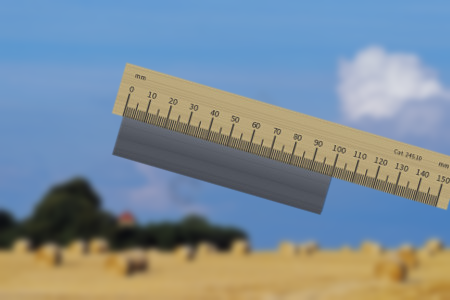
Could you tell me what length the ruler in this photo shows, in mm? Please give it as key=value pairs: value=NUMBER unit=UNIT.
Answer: value=100 unit=mm
